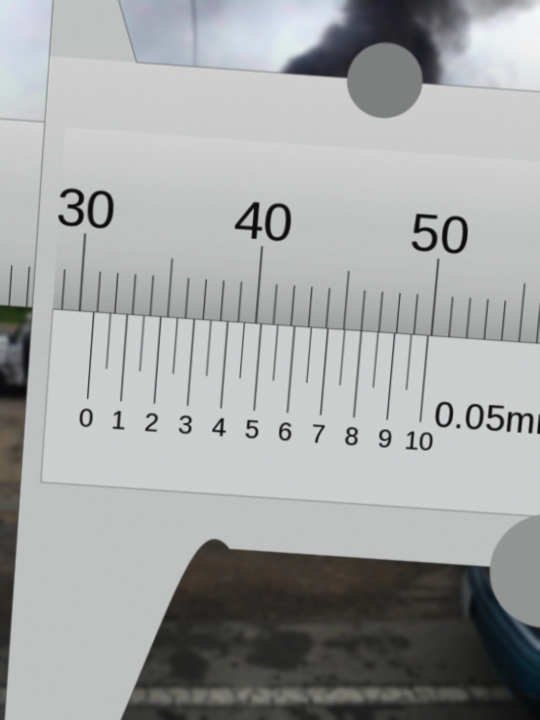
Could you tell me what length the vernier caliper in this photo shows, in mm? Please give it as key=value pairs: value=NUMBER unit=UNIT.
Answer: value=30.8 unit=mm
